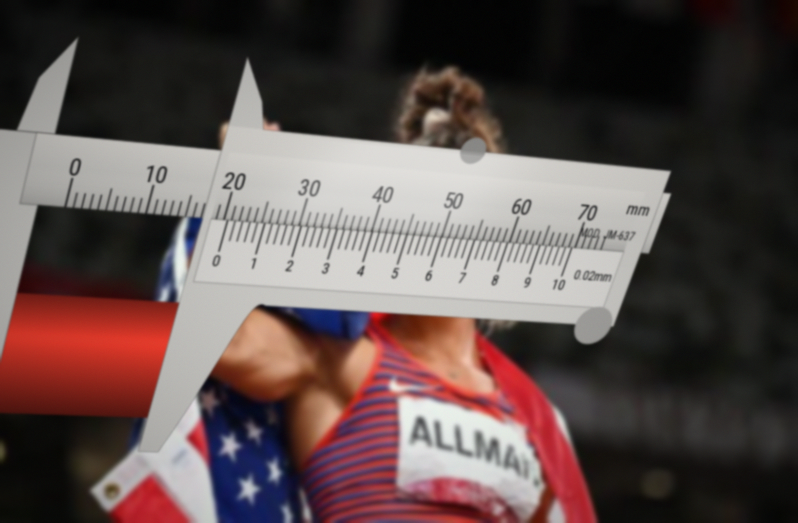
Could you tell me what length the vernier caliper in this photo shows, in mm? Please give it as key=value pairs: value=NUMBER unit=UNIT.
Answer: value=20.5 unit=mm
